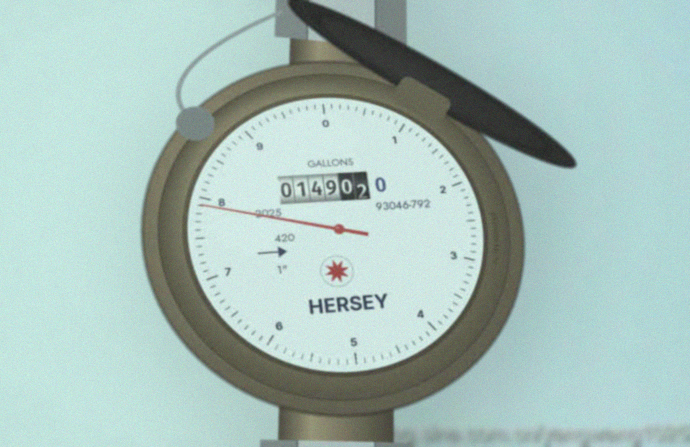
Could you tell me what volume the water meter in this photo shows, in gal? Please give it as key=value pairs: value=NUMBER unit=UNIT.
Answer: value=149017.9 unit=gal
